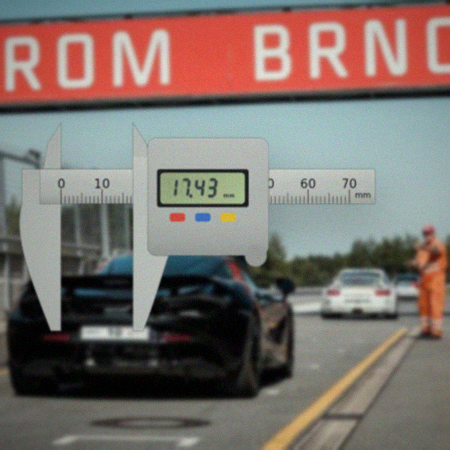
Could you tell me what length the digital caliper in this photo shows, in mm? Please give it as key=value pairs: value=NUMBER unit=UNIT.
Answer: value=17.43 unit=mm
